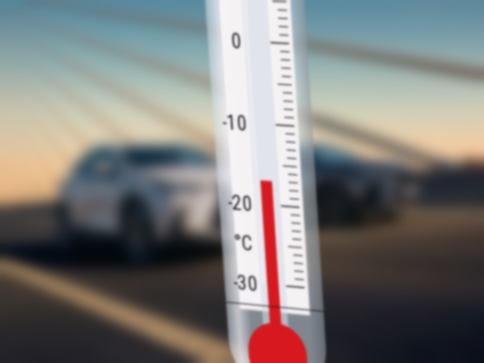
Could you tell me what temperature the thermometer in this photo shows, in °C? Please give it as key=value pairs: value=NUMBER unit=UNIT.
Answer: value=-17 unit=°C
